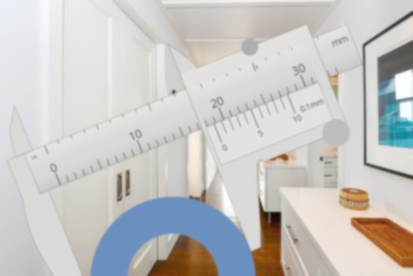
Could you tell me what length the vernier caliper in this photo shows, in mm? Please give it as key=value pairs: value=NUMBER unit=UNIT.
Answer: value=18.8 unit=mm
